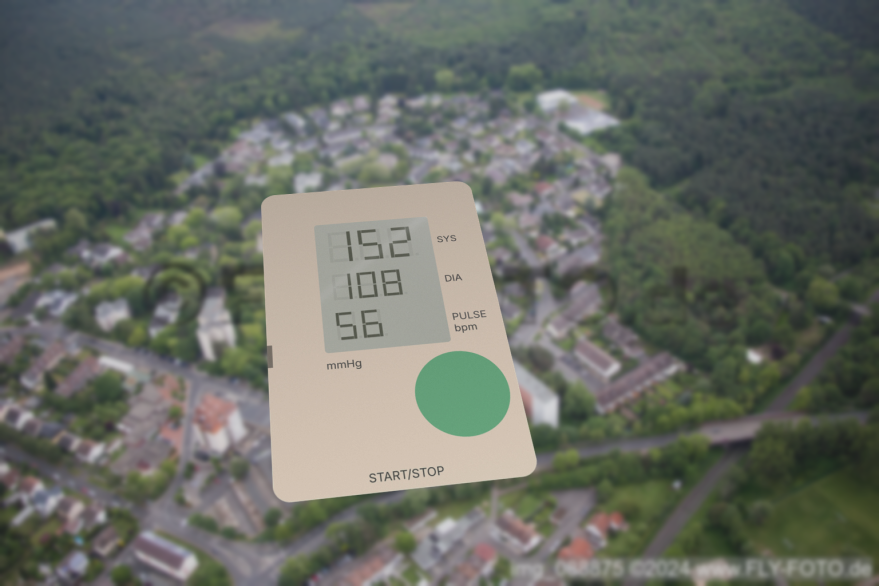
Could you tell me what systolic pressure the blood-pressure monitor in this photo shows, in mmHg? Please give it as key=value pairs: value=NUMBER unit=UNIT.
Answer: value=152 unit=mmHg
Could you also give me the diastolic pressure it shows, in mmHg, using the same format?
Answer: value=108 unit=mmHg
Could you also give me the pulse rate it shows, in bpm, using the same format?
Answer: value=56 unit=bpm
